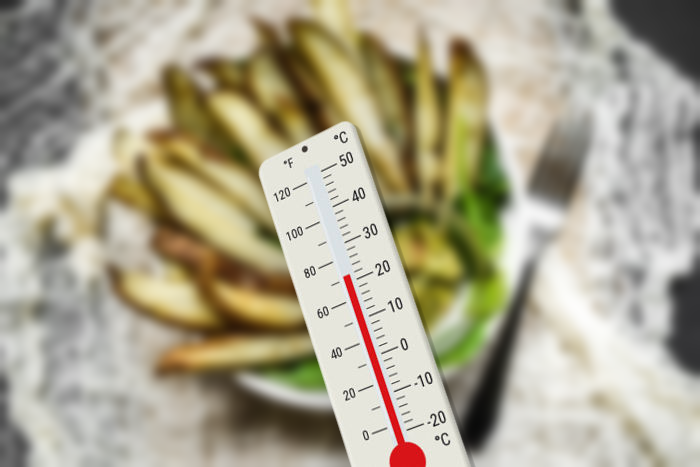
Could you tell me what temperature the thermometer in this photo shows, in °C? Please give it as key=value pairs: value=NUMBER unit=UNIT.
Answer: value=22 unit=°C
